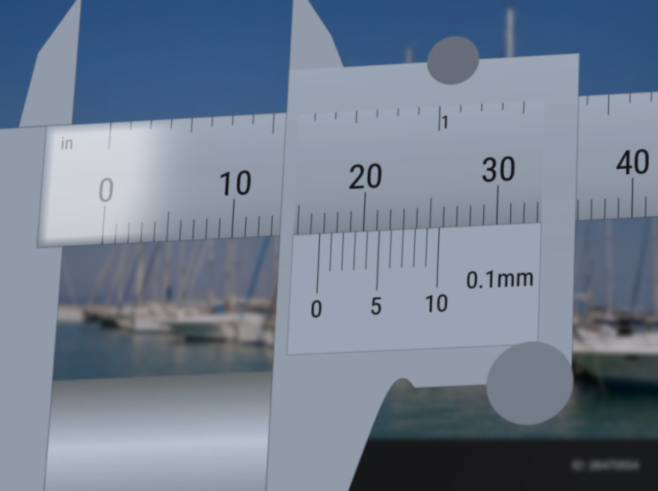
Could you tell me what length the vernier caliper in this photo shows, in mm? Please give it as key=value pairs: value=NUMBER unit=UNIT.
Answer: value=16.7 unit=mm
